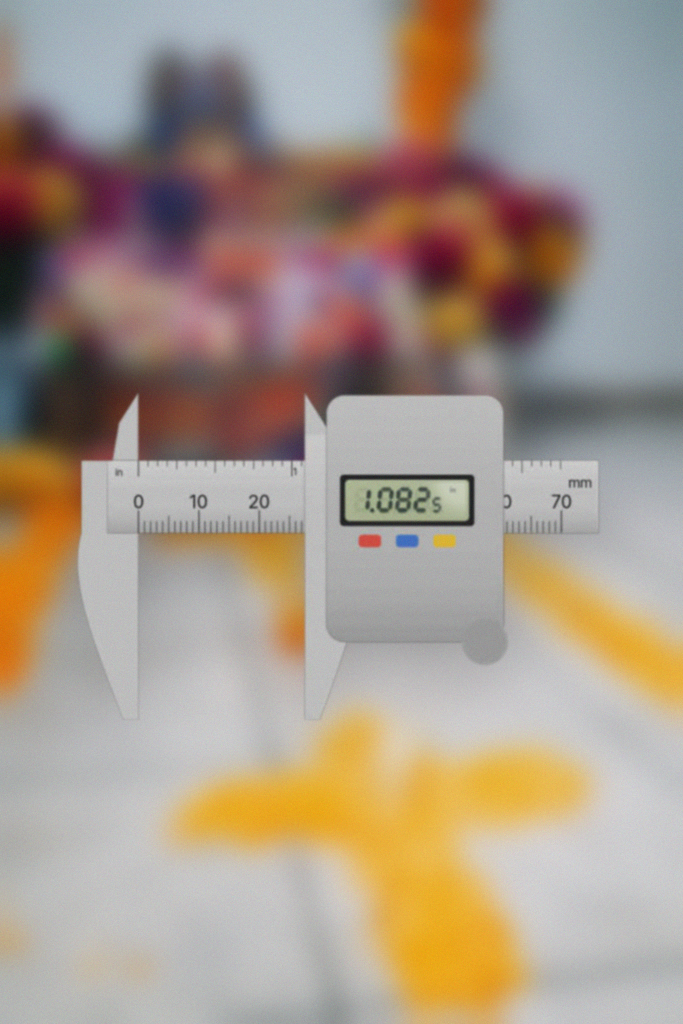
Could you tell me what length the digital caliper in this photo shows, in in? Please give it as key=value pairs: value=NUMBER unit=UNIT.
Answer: value=1.0825 unit=in
